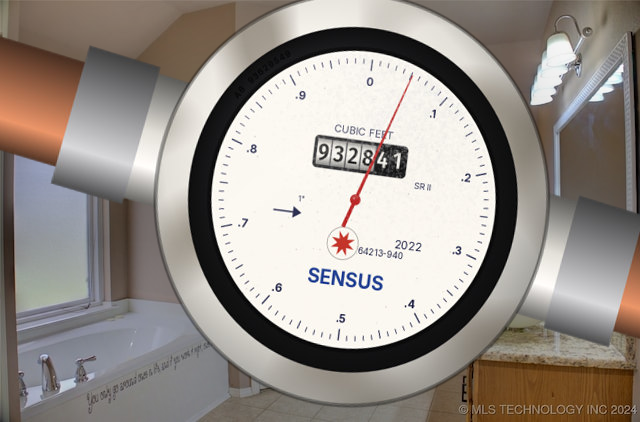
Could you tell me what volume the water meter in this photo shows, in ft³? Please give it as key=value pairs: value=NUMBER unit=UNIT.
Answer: value=932841.05 unit=ft³
